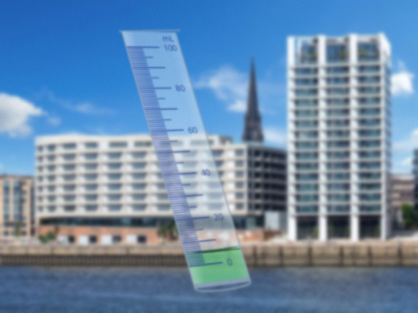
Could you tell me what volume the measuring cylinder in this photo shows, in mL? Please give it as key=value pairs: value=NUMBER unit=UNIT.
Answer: value=5 unit=mL
